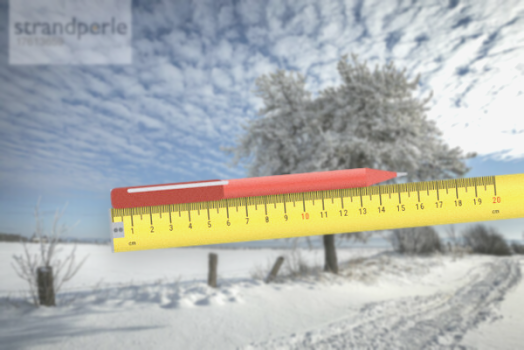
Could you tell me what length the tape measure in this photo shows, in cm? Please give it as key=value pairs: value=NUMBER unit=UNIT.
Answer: value=15.5 unit=cm
